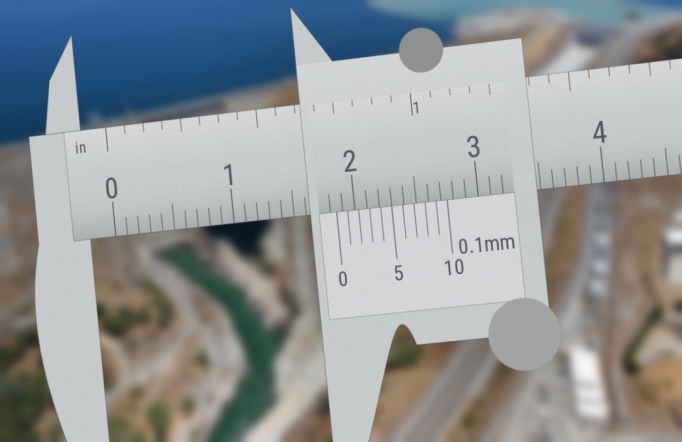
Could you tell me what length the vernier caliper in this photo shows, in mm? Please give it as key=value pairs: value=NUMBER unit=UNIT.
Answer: value=18.5 unit=mm
